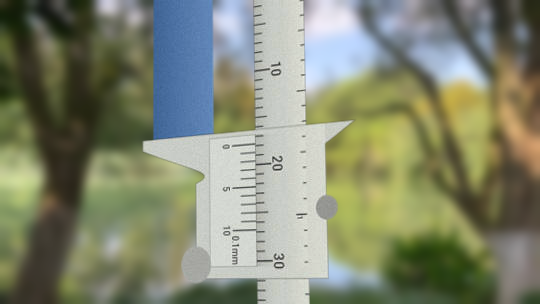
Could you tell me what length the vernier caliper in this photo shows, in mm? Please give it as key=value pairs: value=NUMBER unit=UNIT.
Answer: value=17.8 unit=mm
